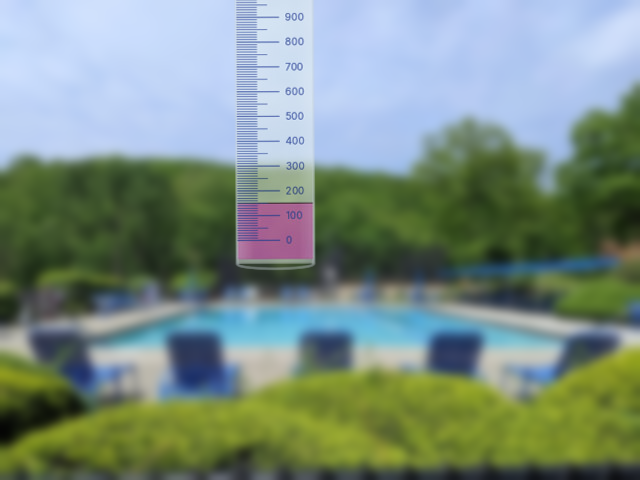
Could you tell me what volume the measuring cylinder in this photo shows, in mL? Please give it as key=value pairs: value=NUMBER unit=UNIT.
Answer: value=150 unit=mL
